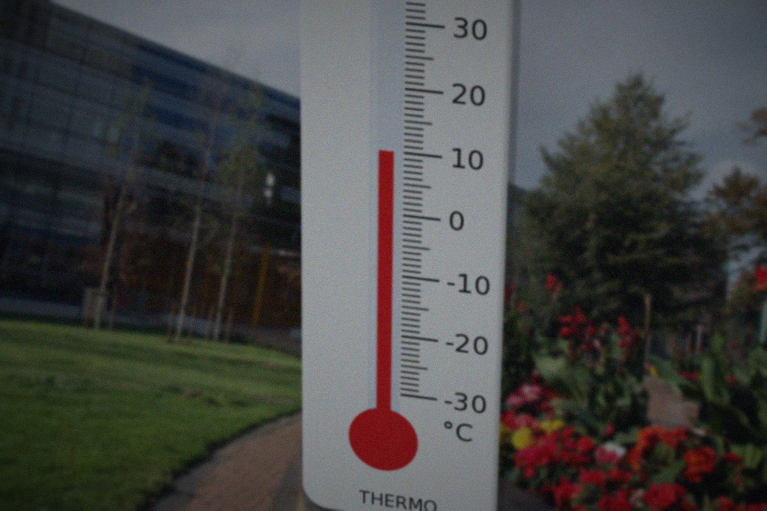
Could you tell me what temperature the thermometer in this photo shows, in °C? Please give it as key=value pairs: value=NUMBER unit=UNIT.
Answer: value=10 unit=°C
